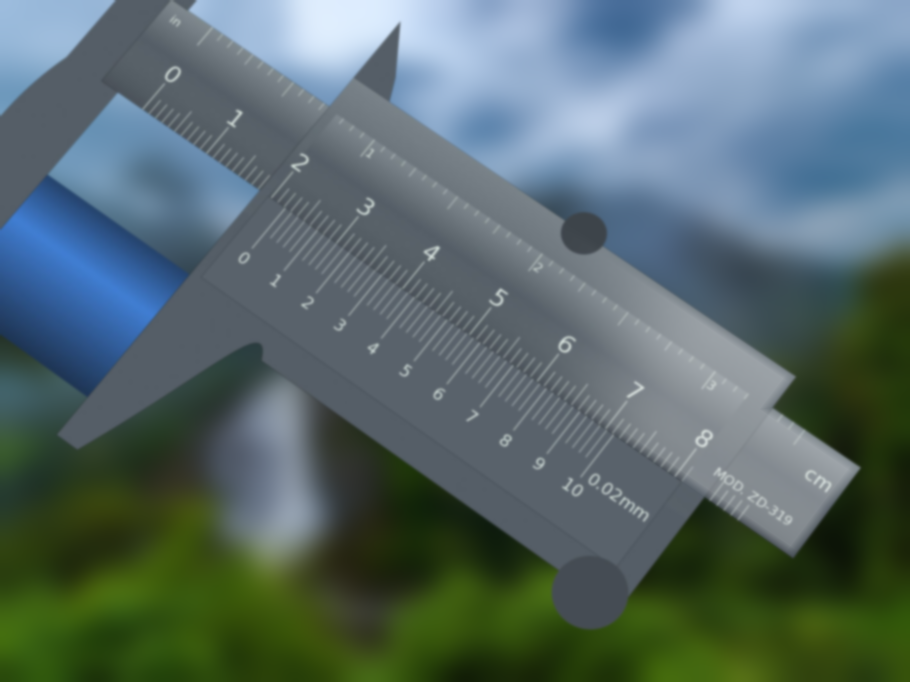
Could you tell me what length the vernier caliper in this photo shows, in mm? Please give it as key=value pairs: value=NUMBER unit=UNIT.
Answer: value=22.2 unit=mm
